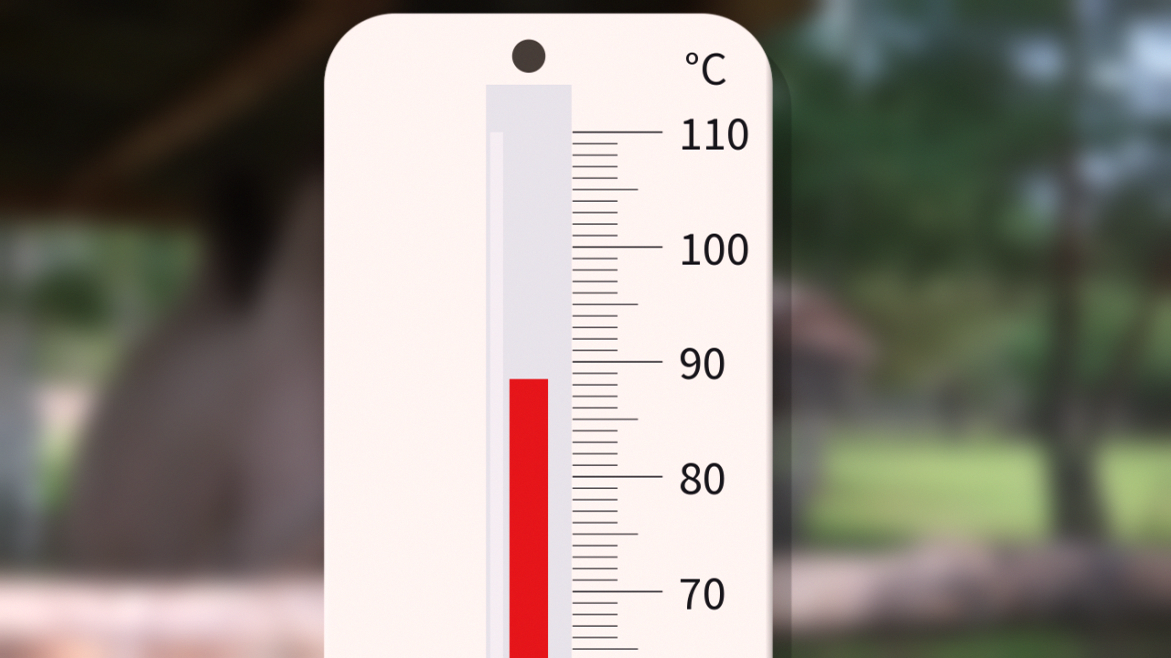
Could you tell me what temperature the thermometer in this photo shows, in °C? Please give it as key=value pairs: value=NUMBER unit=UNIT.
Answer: value=88.5 unit=°C
